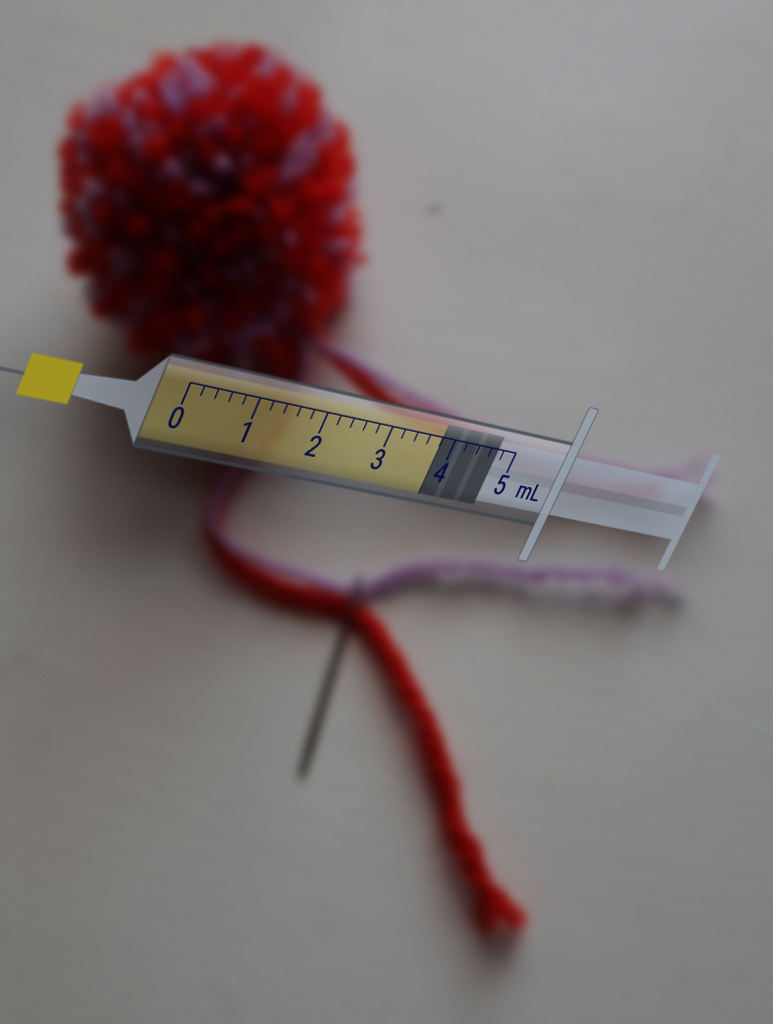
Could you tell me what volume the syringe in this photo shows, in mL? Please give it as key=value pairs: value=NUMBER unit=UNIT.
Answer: value=3.8 unit=mL
